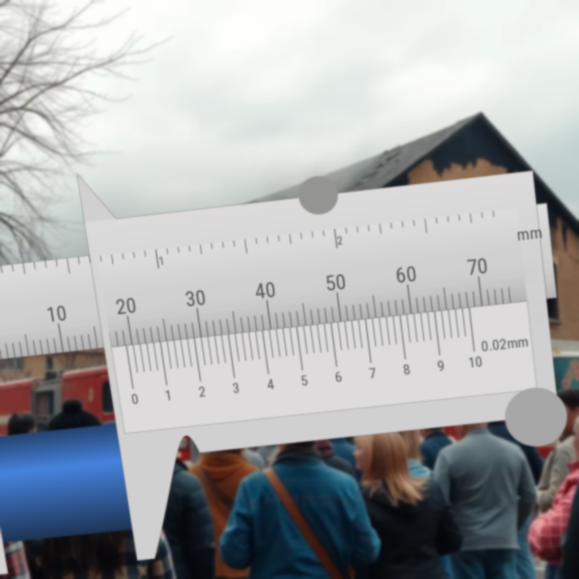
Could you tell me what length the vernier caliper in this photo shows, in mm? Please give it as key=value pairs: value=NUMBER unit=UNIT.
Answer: value=19.2 unit=mm
